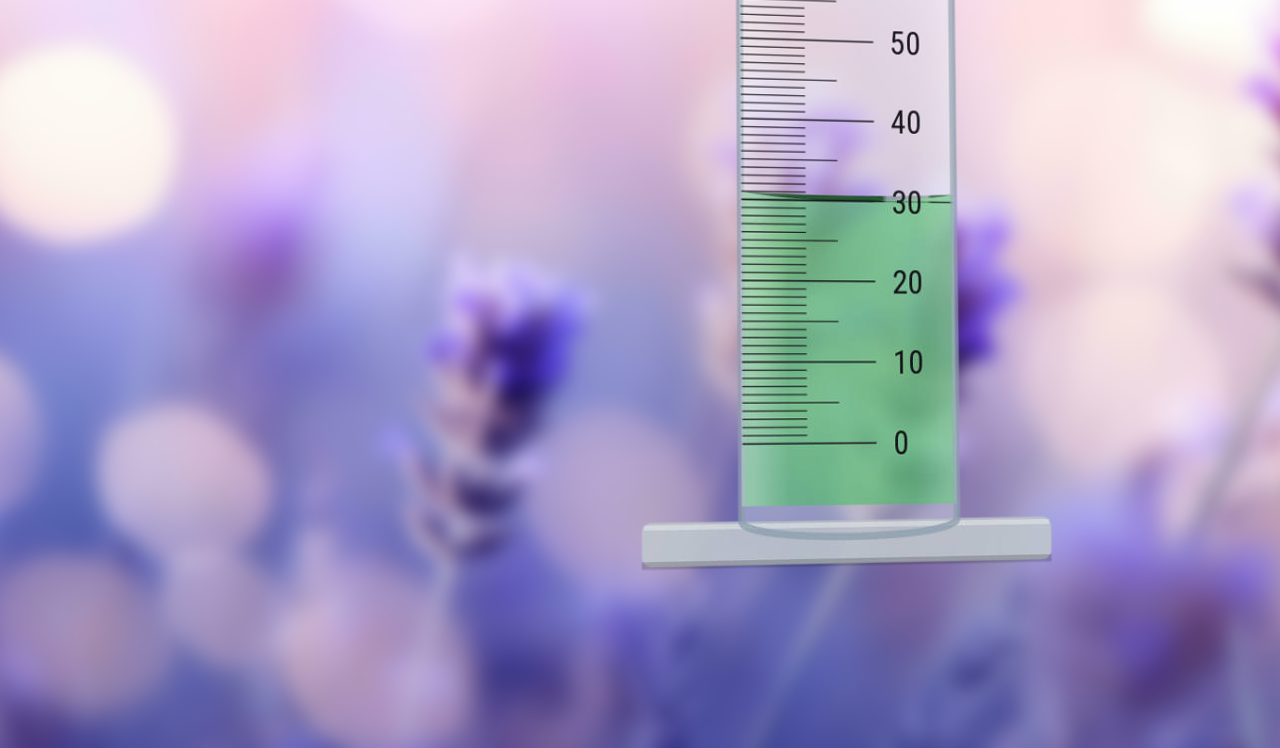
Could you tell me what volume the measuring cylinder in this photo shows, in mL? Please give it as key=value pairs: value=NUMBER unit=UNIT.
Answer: value=30 unit=mL
